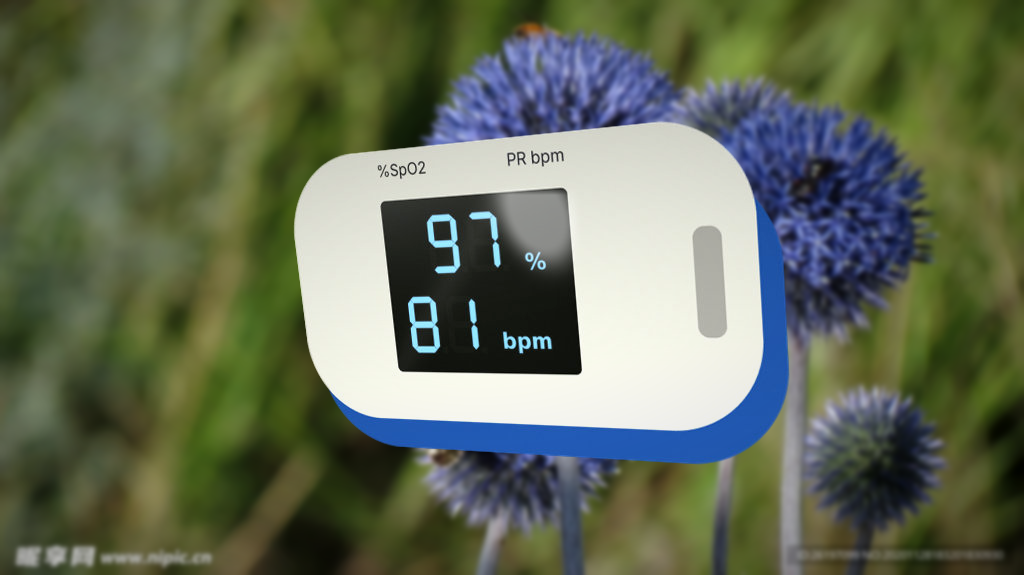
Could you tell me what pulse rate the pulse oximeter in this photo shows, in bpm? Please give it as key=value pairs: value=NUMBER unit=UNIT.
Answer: value=81 unit=bpm
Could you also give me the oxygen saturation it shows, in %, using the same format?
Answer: value=97 unit=%
